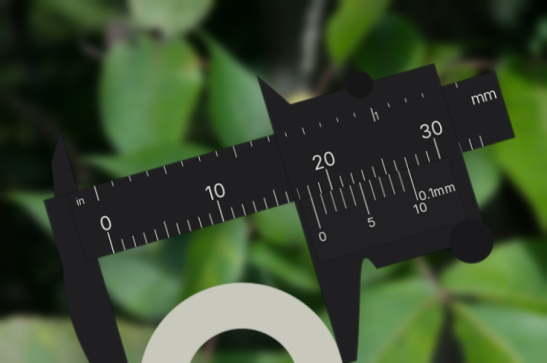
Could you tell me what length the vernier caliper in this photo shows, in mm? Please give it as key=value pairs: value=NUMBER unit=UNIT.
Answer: value=18.0 unit=mm
